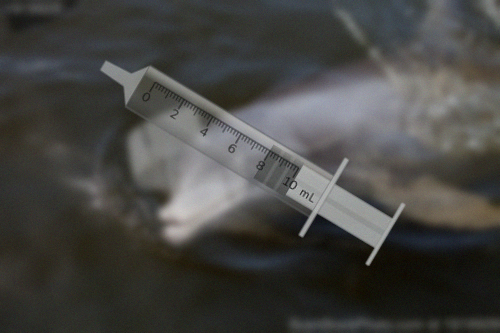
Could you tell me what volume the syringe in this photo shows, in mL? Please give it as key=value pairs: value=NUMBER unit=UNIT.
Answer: value=8 unit=mL
